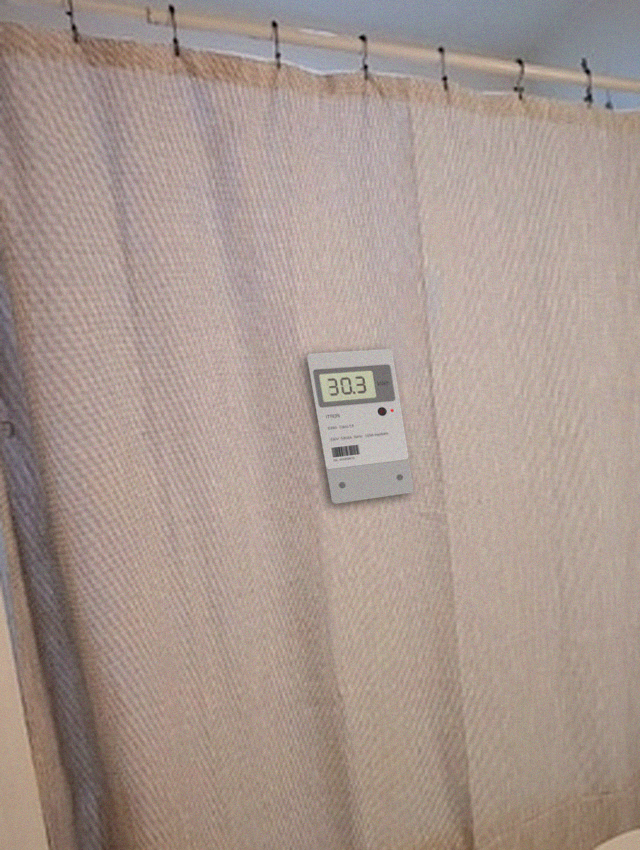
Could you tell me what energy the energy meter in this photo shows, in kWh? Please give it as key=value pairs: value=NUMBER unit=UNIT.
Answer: value=30.3 unit=kWh
